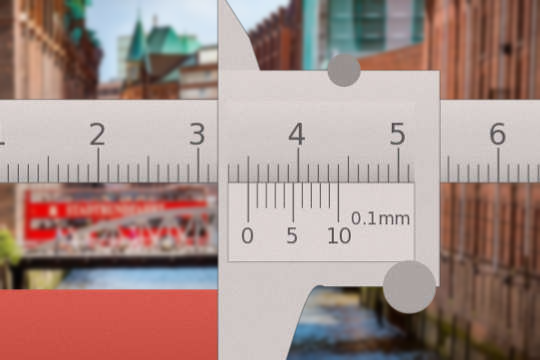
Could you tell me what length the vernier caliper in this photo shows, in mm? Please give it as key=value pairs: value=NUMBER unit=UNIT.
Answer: value=35.0 unit=mm
